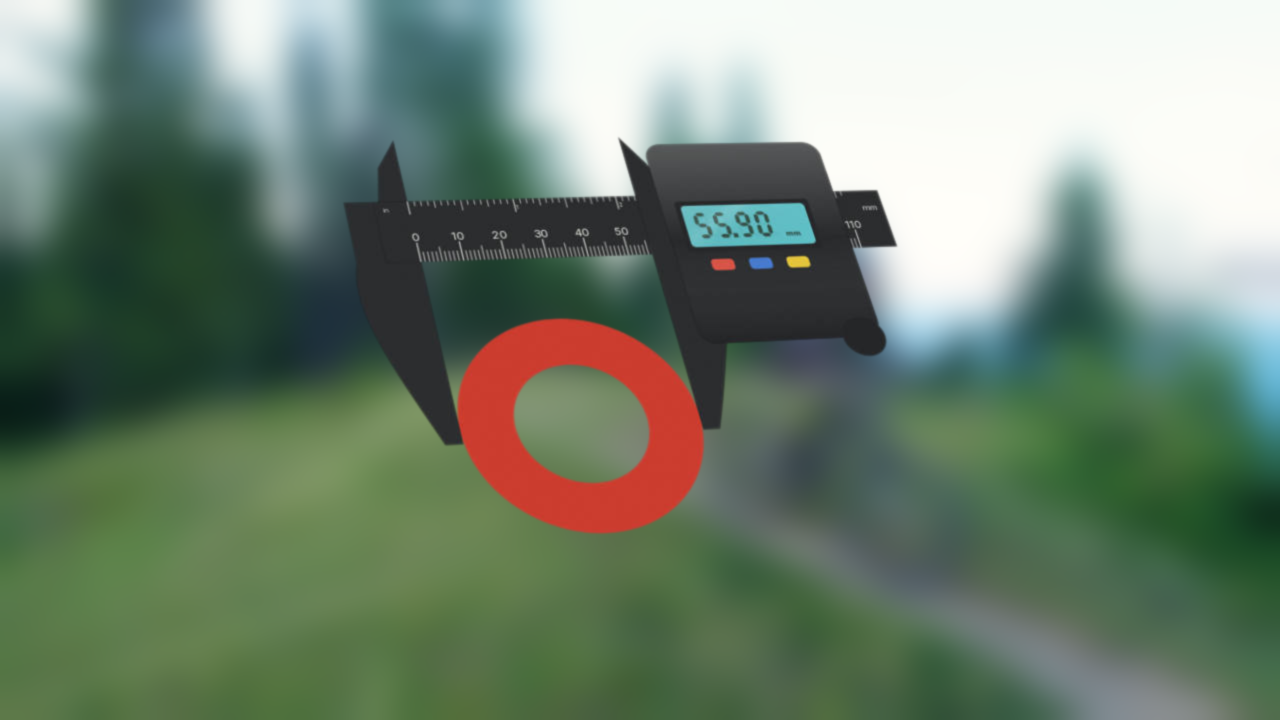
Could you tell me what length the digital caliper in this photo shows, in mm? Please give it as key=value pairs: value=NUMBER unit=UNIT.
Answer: value=55.90 unit=mm
